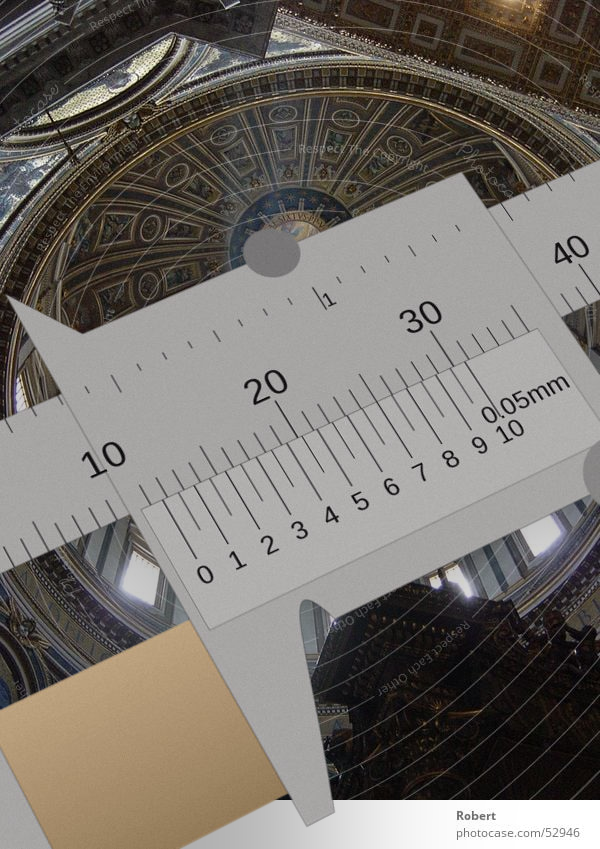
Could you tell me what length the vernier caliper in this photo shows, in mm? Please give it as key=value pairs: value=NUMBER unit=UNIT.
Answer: value=11.7 unit=mm
